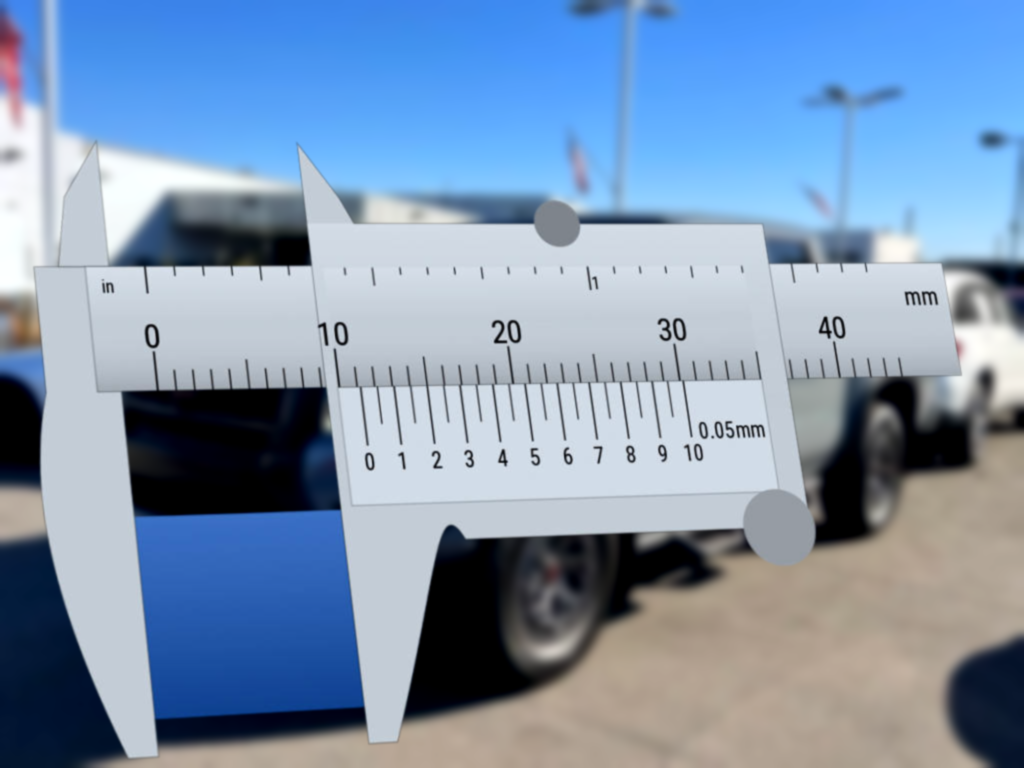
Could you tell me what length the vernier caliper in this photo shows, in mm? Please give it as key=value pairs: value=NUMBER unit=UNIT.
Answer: value=11.2 unit=mm
